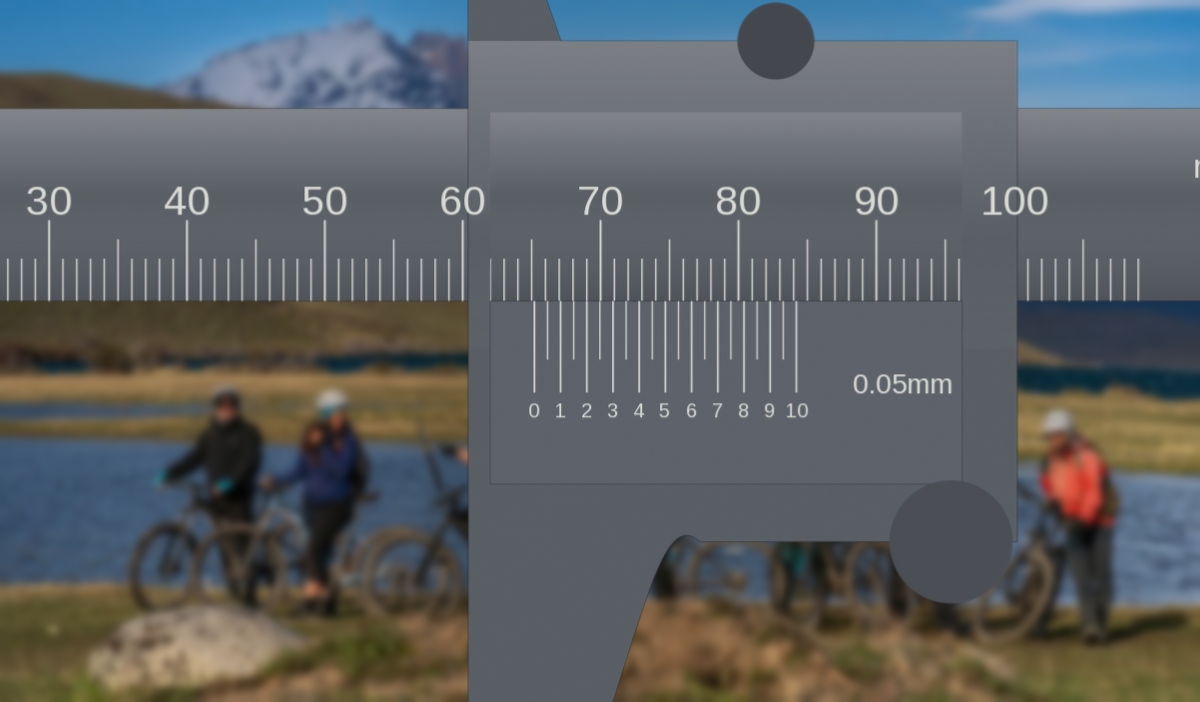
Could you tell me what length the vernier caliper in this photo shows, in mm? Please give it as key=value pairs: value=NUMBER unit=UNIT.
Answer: value=65.2 unit=mm
